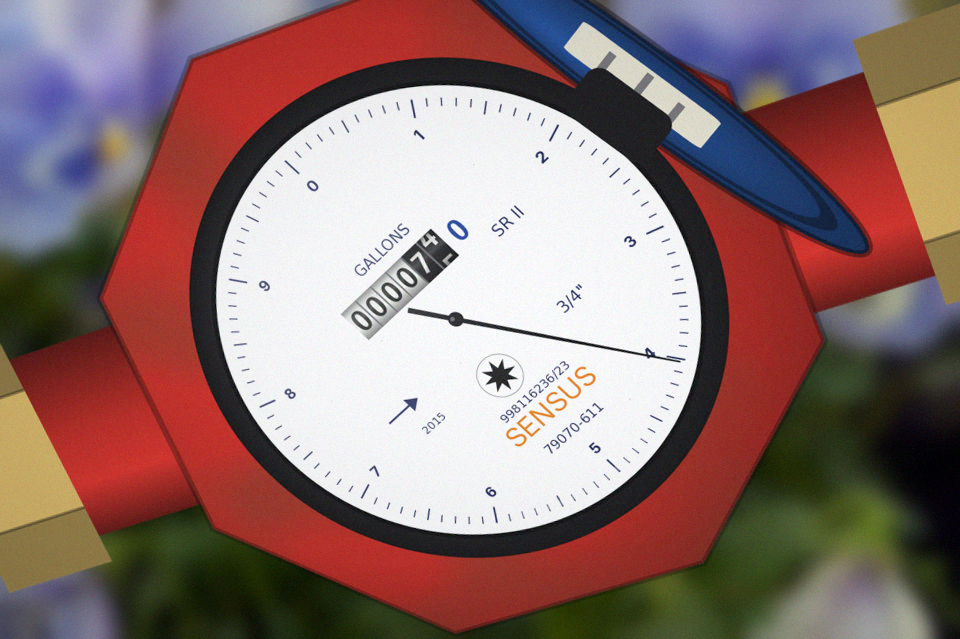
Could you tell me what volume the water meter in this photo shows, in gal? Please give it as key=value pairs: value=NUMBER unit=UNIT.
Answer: value=744.0 unit=gal
